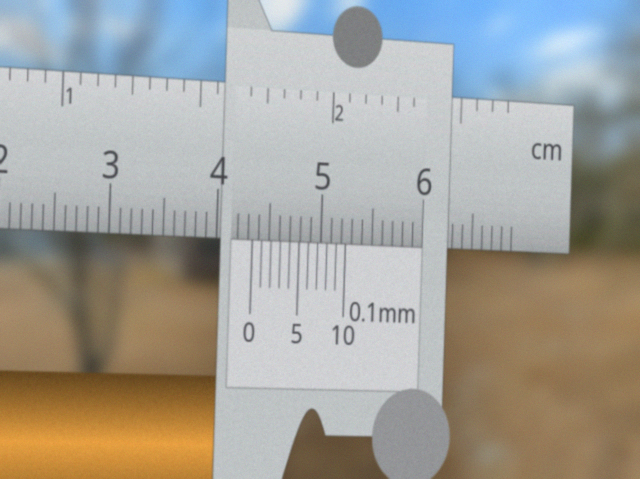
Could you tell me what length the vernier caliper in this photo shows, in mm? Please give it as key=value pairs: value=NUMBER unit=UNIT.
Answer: value=43.4 unit=mm
